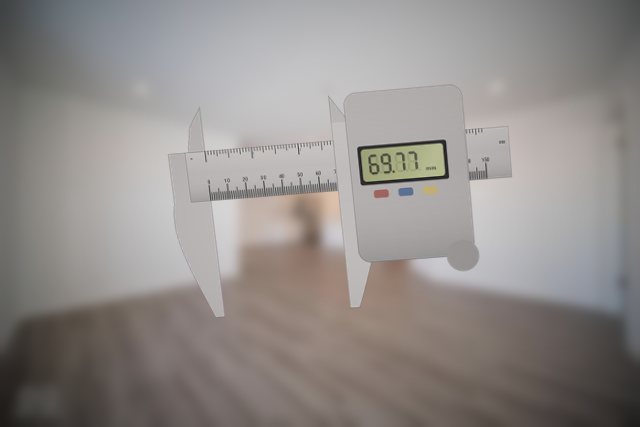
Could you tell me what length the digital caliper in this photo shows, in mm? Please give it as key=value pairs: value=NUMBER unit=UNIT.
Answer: value=69.77 unit=mm
